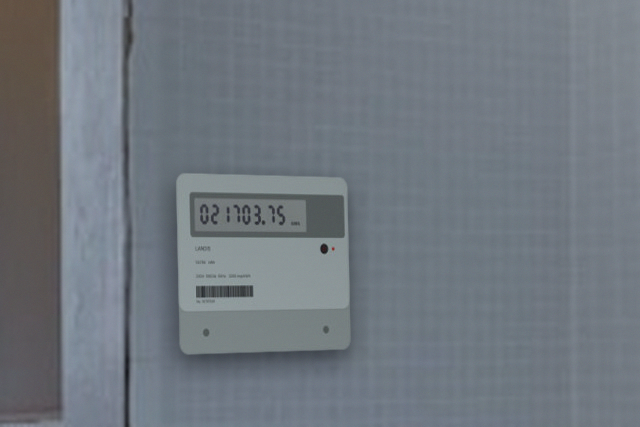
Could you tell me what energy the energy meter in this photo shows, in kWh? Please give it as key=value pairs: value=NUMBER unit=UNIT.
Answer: value=21703.75 unit=kWh
